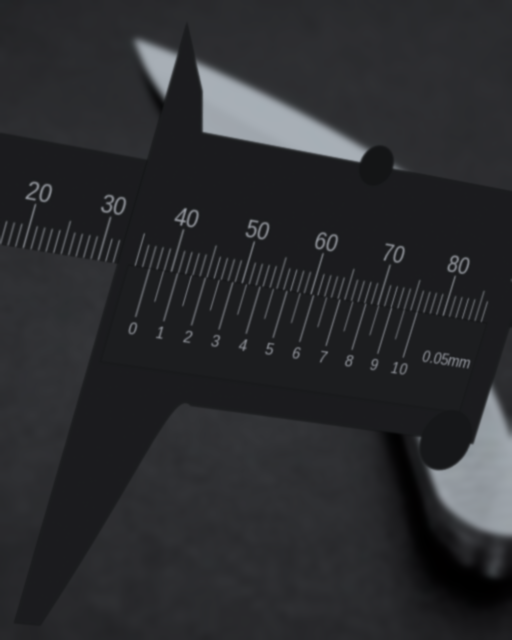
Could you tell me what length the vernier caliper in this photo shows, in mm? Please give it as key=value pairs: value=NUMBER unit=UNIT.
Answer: value=37.0 unit=mm
